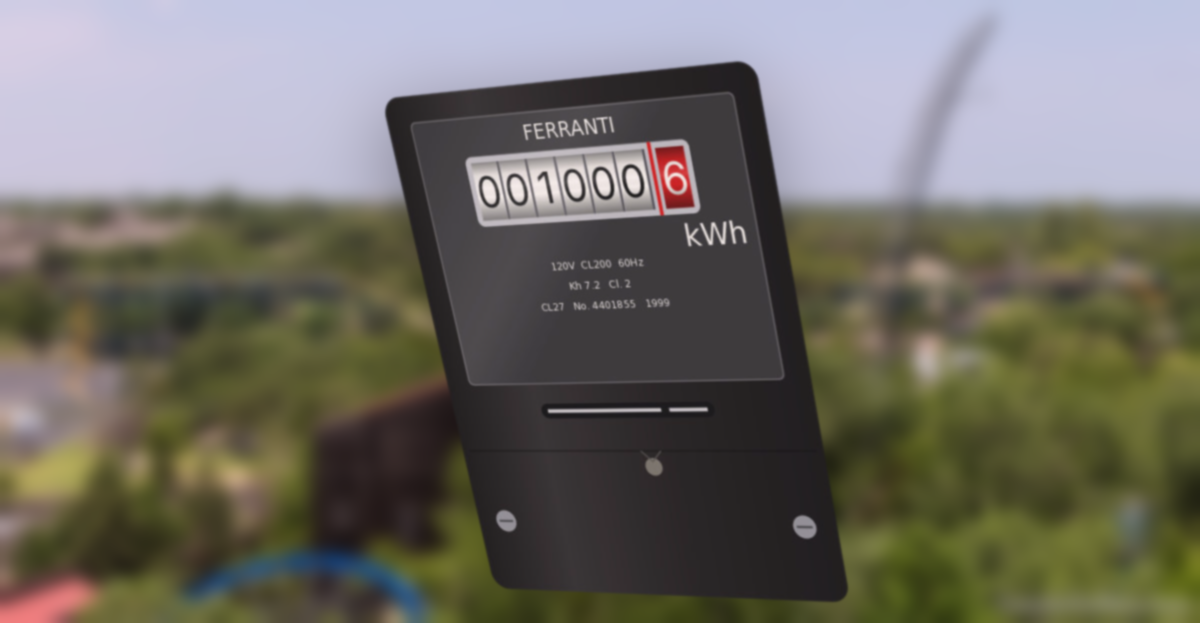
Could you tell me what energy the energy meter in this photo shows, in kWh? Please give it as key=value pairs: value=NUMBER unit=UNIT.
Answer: value=1000.6 unit=kWh
